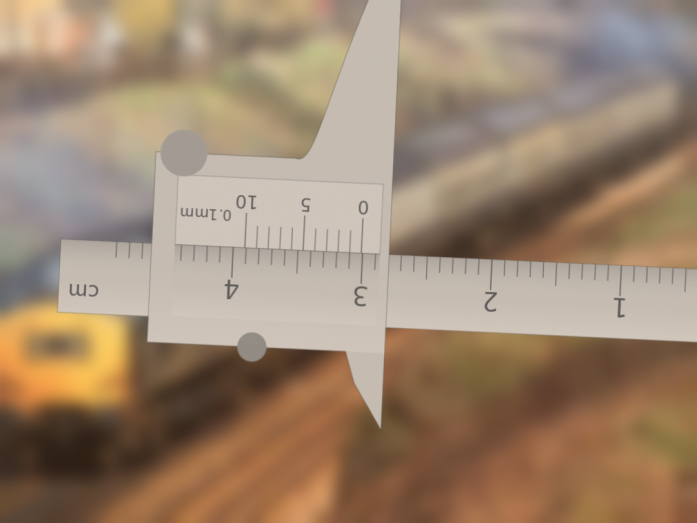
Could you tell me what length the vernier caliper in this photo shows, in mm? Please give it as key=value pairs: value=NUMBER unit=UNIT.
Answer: value=30.1 unit=mm
